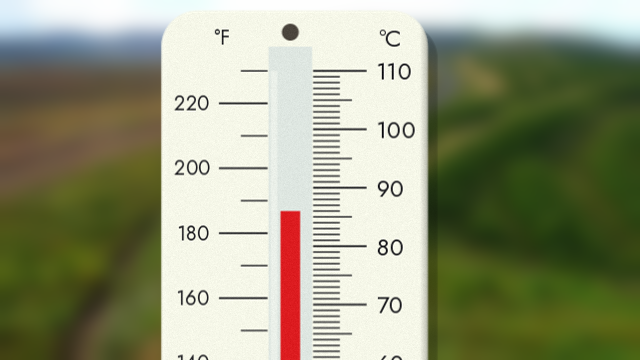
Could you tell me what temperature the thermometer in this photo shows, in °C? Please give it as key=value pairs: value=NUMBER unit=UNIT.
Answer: value=86 unit=°C
